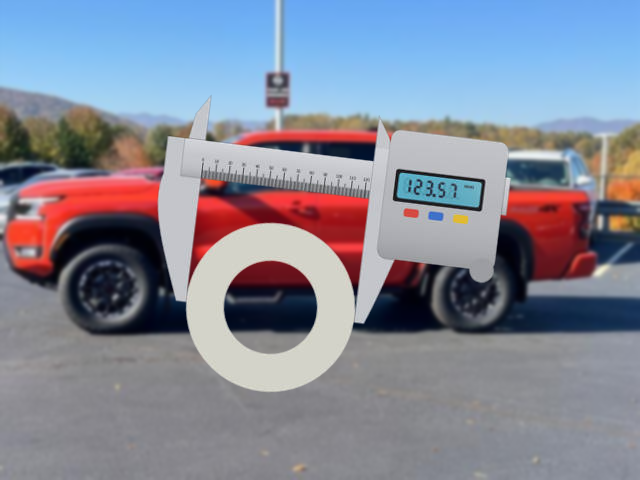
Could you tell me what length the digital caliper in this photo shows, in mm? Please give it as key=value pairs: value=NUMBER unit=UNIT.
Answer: value=123.57 unit=mm
